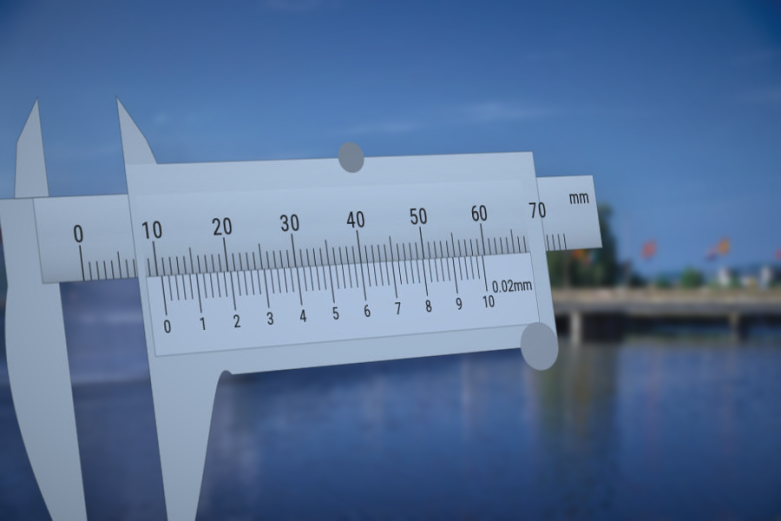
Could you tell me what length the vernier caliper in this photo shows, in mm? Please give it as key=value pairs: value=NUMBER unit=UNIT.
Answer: value=10.6 unit=mm
